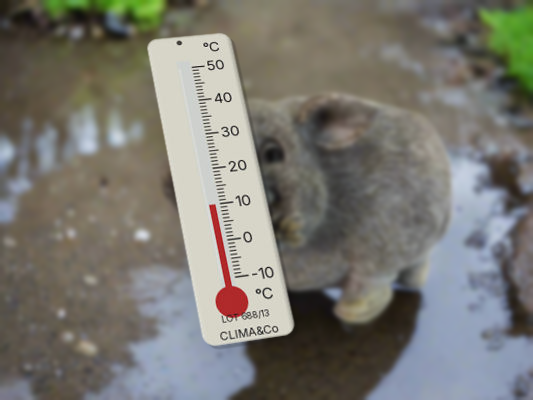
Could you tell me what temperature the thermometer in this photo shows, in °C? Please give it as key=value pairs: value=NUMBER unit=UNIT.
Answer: value=10 unit=°C
